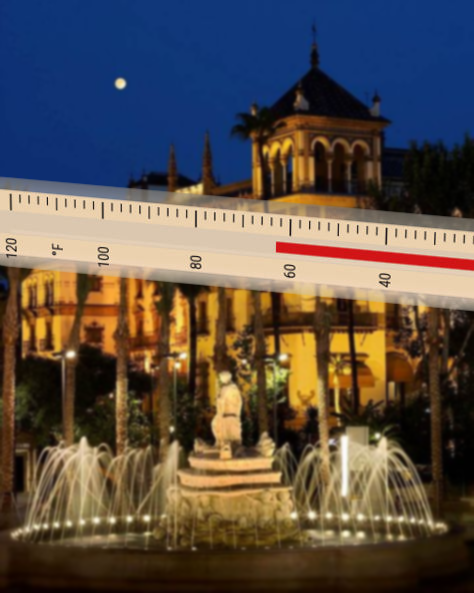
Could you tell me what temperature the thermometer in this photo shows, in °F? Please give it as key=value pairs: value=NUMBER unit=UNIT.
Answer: value=63 unit=°F
